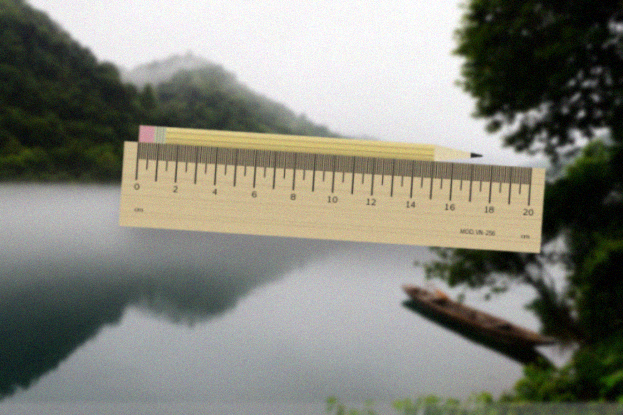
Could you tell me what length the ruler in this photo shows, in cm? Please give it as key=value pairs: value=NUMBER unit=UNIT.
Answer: value=17.5 unit=cm
